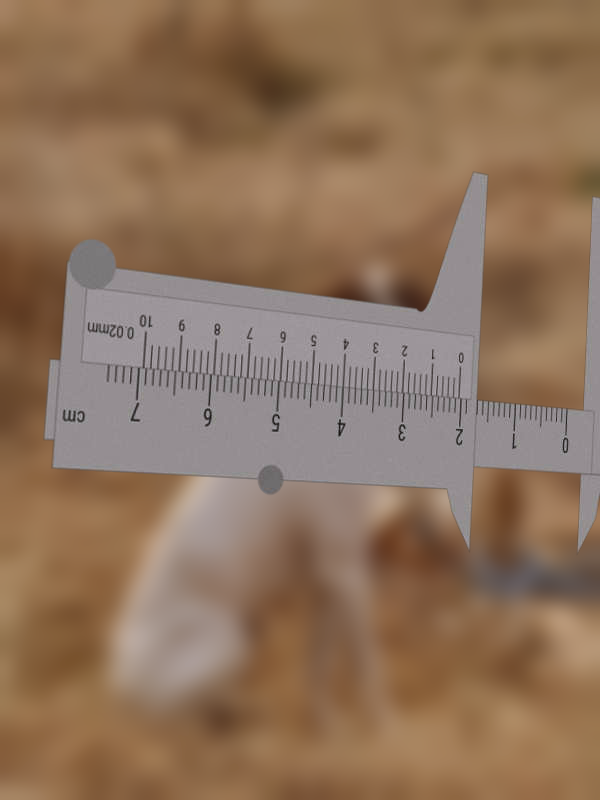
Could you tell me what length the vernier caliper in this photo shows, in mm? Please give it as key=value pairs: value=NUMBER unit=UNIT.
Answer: value=20.4 unit=mm
